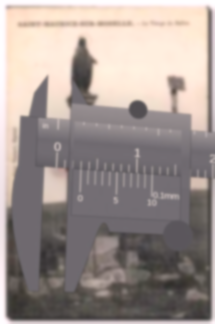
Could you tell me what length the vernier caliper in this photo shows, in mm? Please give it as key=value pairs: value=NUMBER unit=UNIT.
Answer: value=3.0 unit=mm
